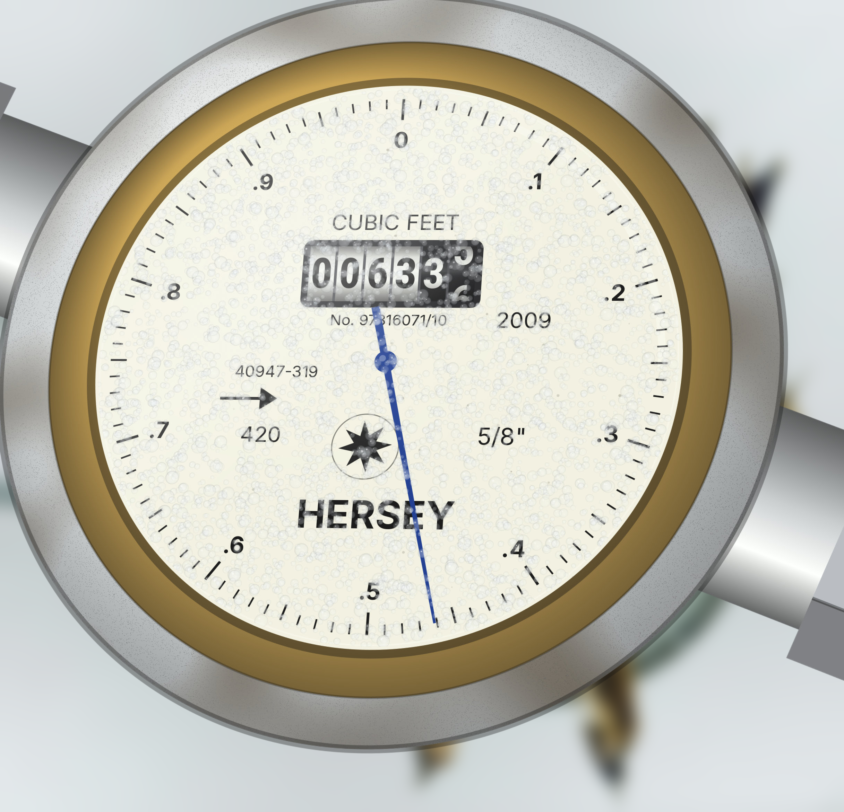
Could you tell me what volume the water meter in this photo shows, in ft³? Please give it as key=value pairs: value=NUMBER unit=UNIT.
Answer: value=6335.46 unit=ft³
